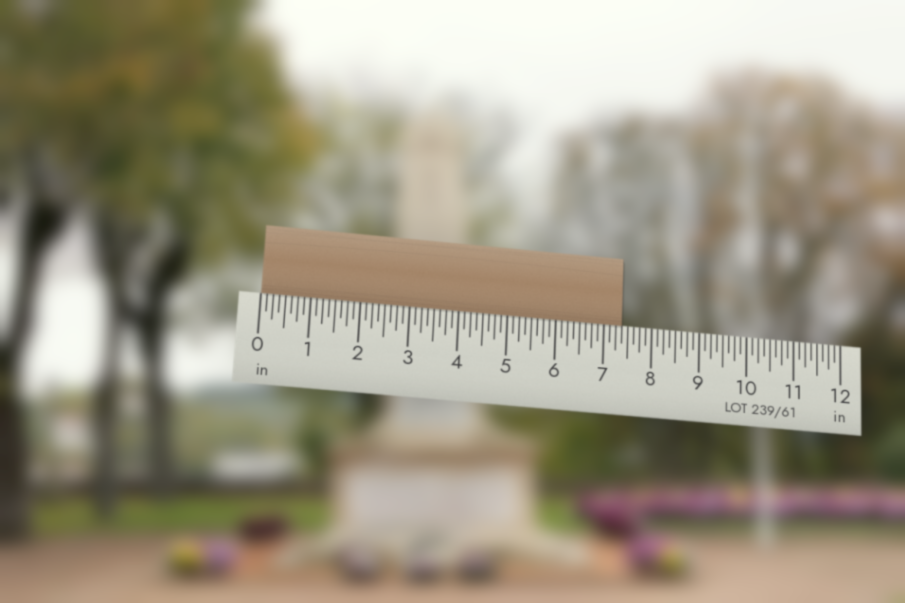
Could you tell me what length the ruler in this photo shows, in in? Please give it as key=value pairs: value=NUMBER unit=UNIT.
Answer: value=7.375 unit=in
